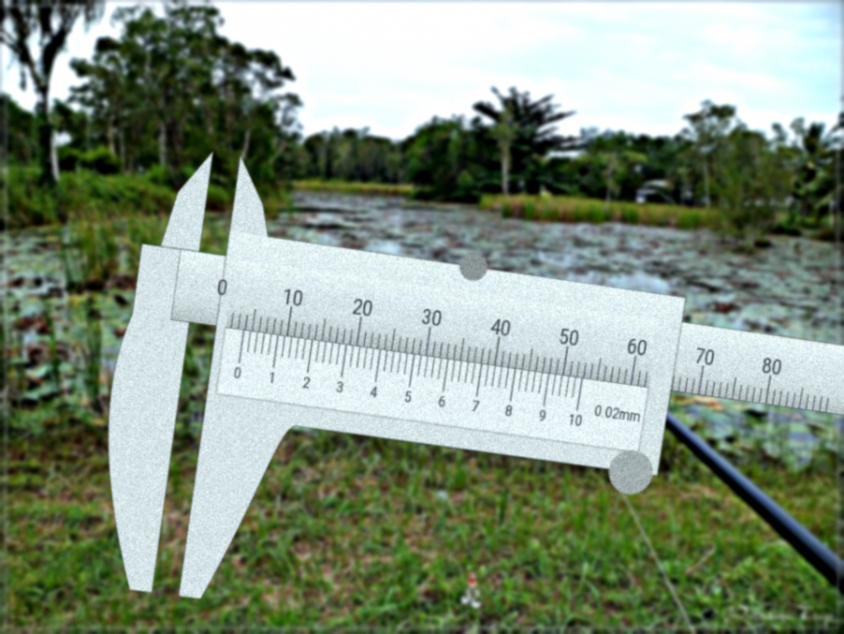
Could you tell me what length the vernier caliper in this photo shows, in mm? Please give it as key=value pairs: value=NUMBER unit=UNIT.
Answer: value=3.8 unit=mm
